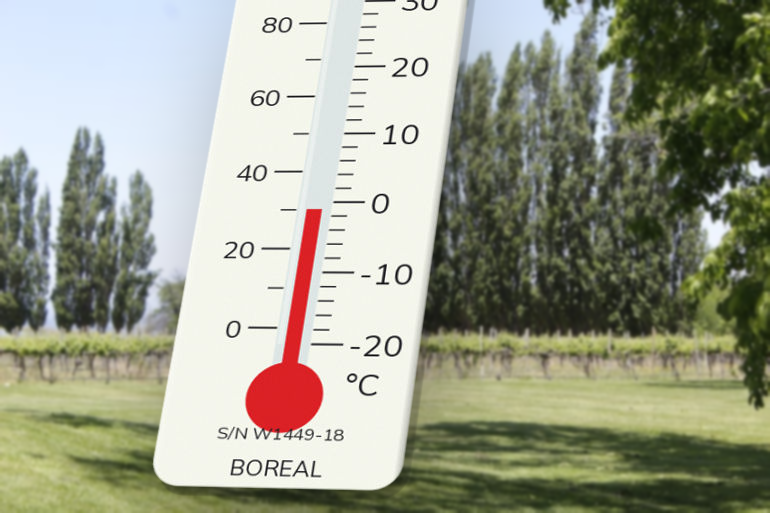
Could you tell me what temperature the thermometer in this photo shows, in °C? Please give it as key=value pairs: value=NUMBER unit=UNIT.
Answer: value=-1 unit=°C
